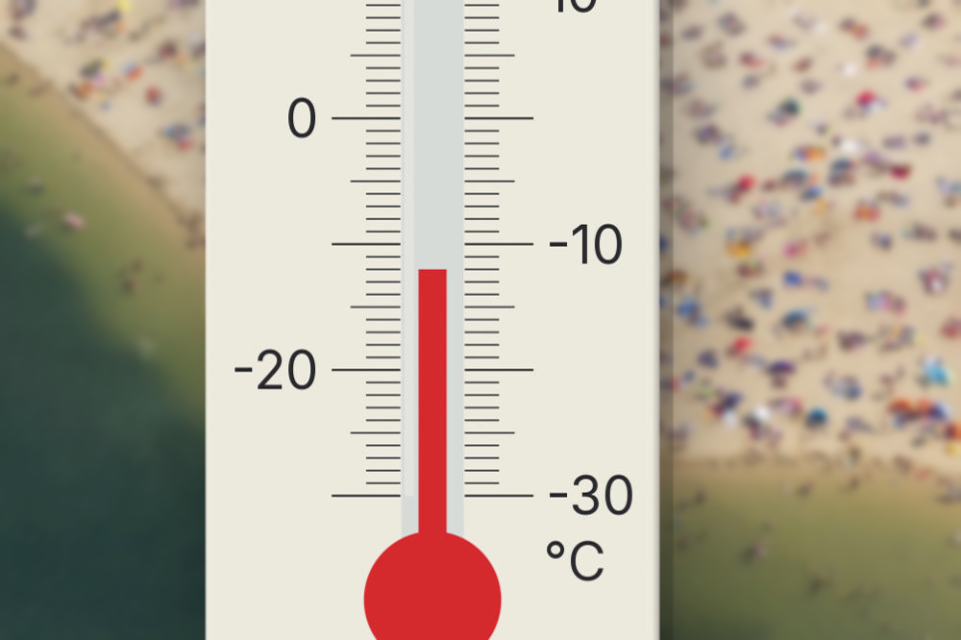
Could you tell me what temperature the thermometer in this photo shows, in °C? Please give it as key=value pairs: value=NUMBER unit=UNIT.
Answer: value=-12 unit=°C
